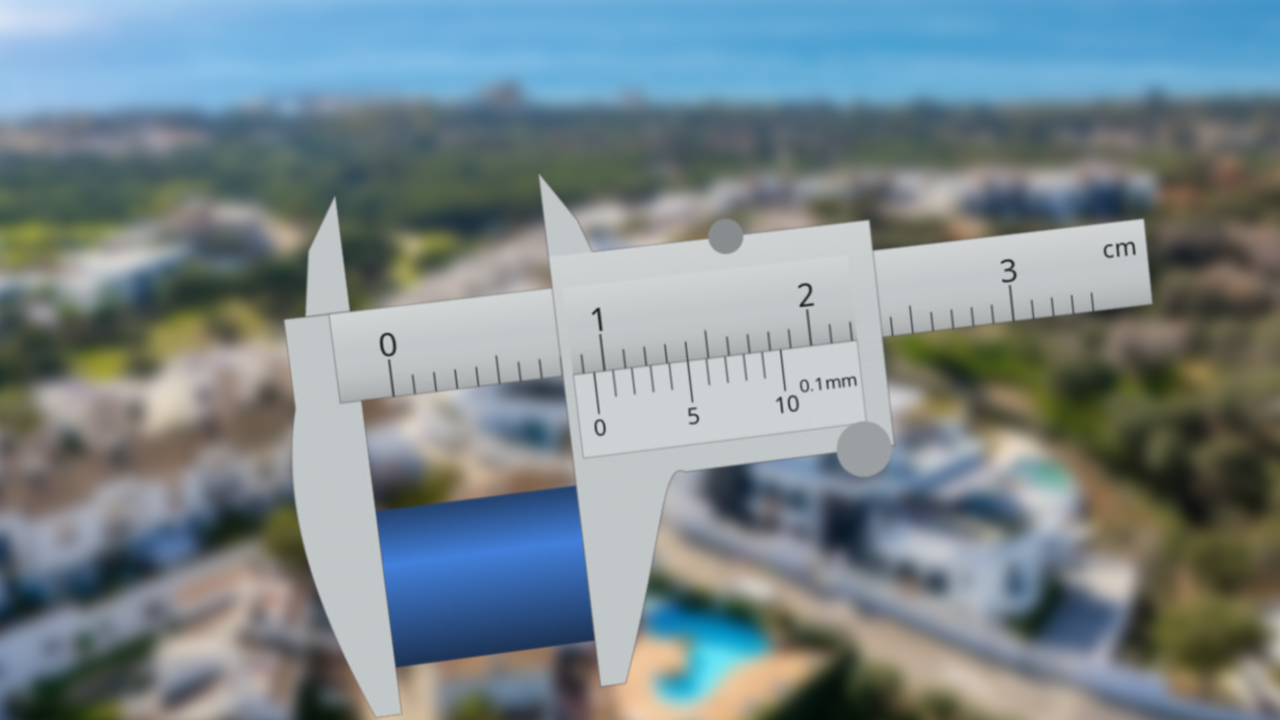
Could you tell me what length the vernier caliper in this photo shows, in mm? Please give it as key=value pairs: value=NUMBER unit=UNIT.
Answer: value=9.5 unit=mm
